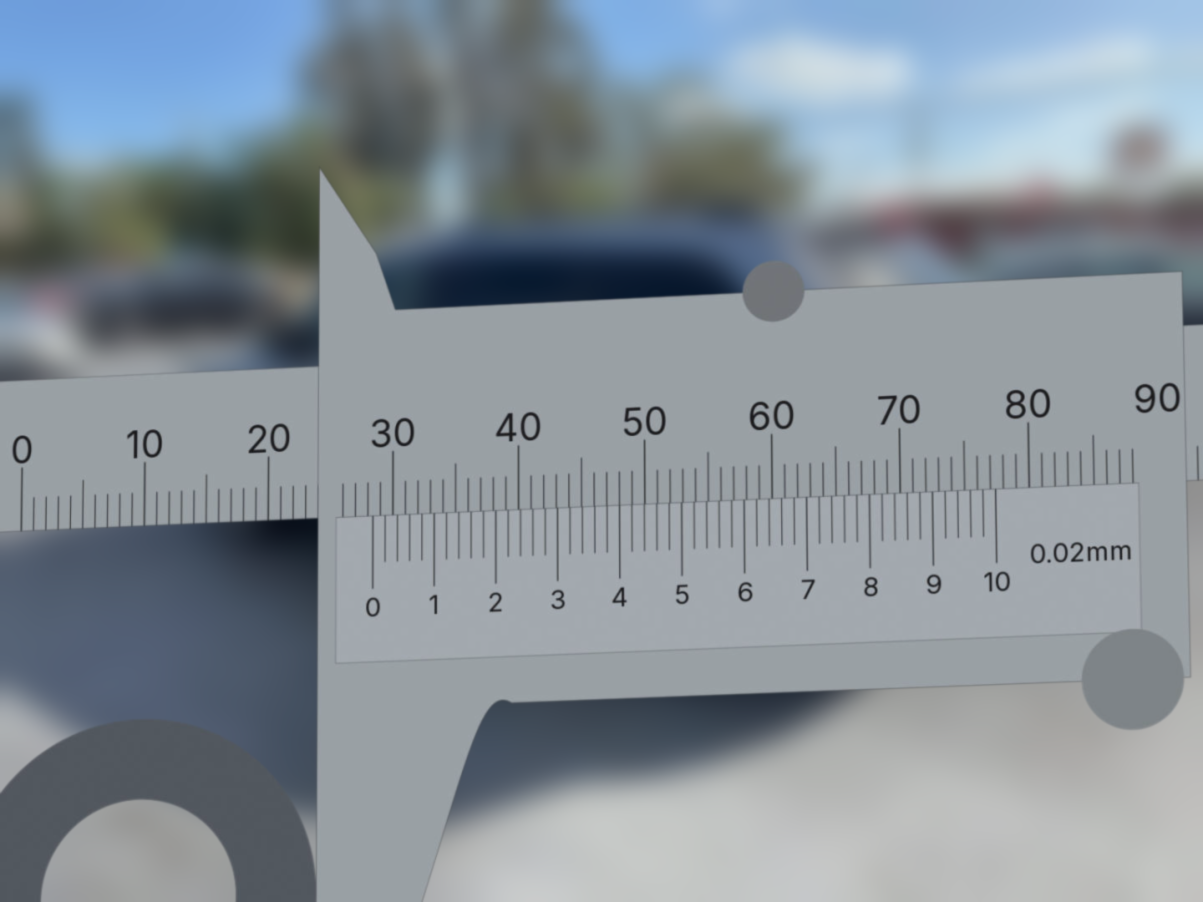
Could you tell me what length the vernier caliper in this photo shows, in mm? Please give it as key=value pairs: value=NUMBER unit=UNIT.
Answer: value=28.4 unit=mm
